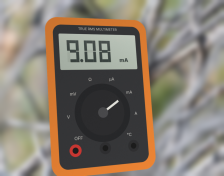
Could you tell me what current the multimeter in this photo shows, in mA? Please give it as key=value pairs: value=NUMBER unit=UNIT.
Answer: value=9.08 unit=mA
